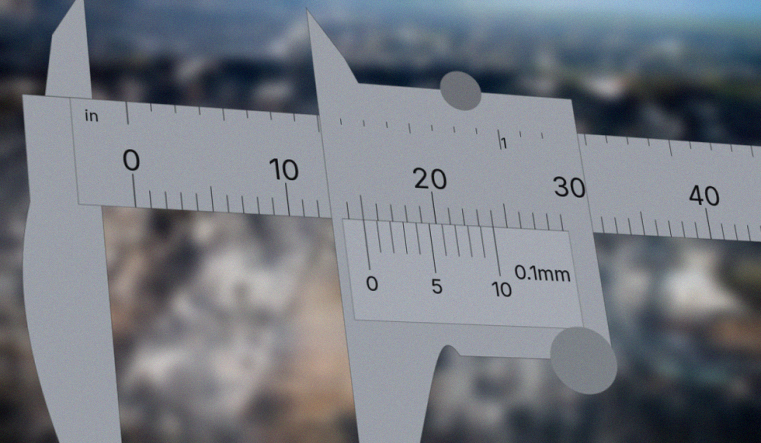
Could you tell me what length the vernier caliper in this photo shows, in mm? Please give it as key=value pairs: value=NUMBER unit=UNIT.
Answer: value=15.0 unit=mm
